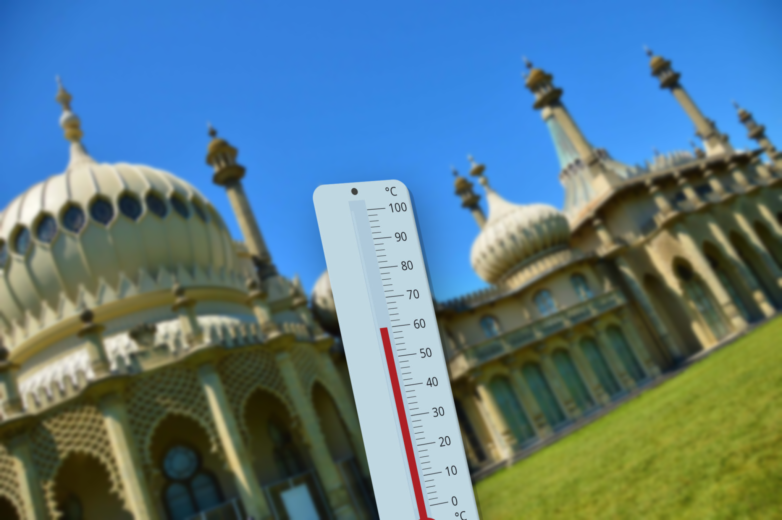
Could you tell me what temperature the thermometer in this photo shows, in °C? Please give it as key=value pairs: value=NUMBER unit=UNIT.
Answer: value=60 unit=°C
